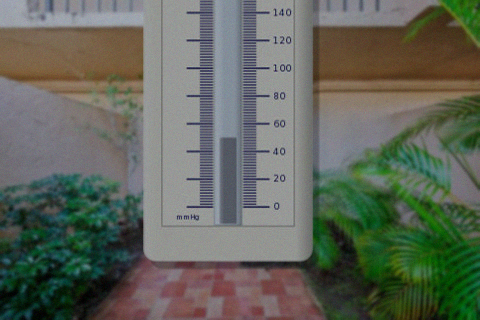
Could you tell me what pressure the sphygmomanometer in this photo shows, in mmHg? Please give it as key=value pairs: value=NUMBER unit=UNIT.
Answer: value=50 unit=mmHg
